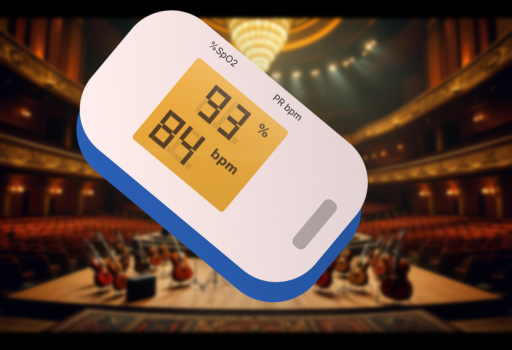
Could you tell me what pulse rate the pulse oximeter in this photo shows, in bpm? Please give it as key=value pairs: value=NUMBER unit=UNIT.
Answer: value=84 unit=bpm
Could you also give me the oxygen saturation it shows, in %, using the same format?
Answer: value=93 unit=%
